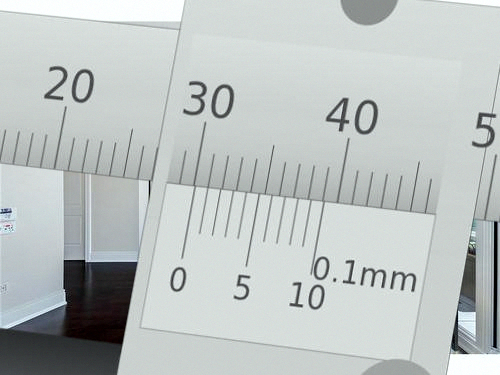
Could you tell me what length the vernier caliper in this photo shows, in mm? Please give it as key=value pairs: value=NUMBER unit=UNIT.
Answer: value=30.1 unit=mm
